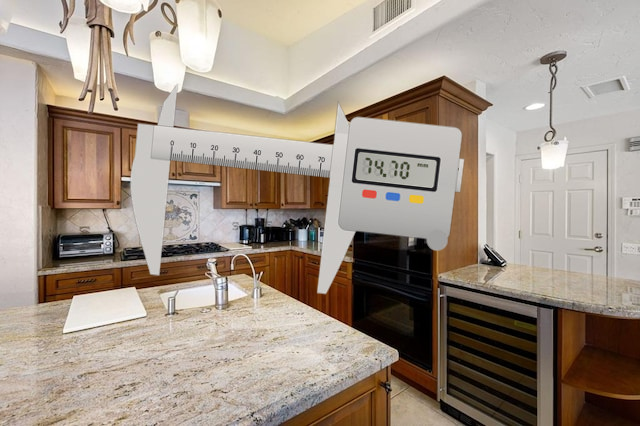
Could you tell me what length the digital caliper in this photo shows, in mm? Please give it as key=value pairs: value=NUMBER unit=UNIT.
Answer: value=74.70 unit=mm
